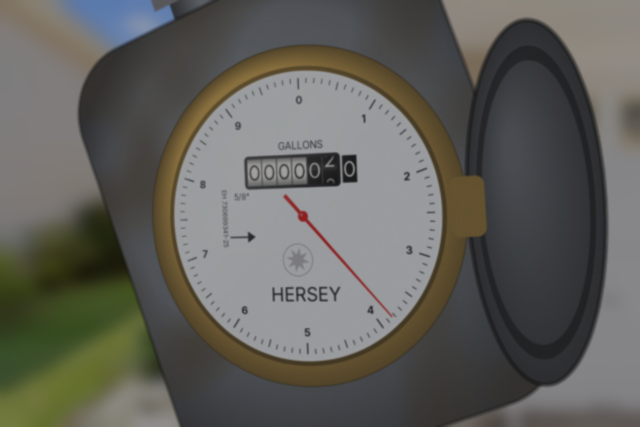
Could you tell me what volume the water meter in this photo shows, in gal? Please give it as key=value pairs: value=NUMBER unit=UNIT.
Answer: value=23.8 unit=gal
